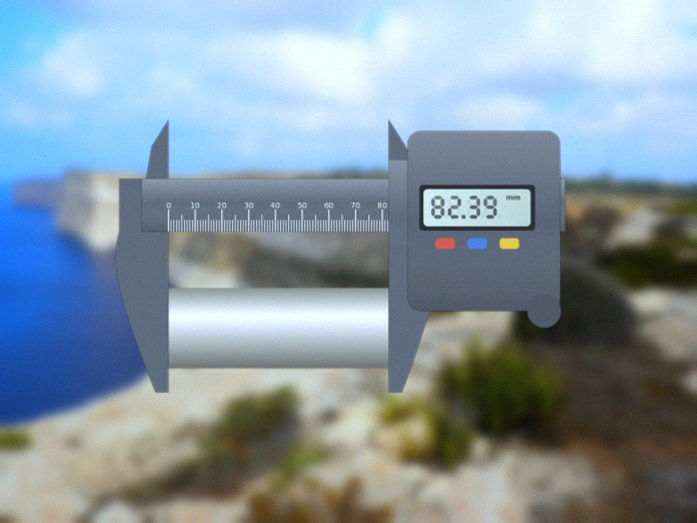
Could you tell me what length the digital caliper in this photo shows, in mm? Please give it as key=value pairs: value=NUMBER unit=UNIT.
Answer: value=82.39 unit=mm
